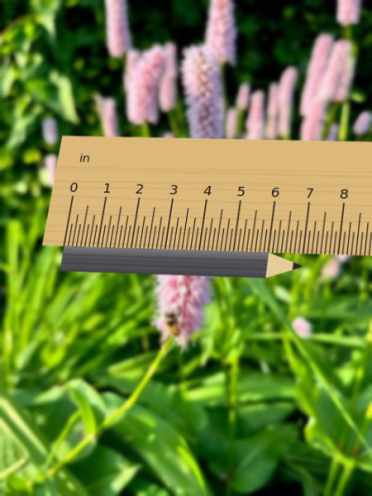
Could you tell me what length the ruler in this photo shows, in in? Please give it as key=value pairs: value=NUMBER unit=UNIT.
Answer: value=7 unit=in
